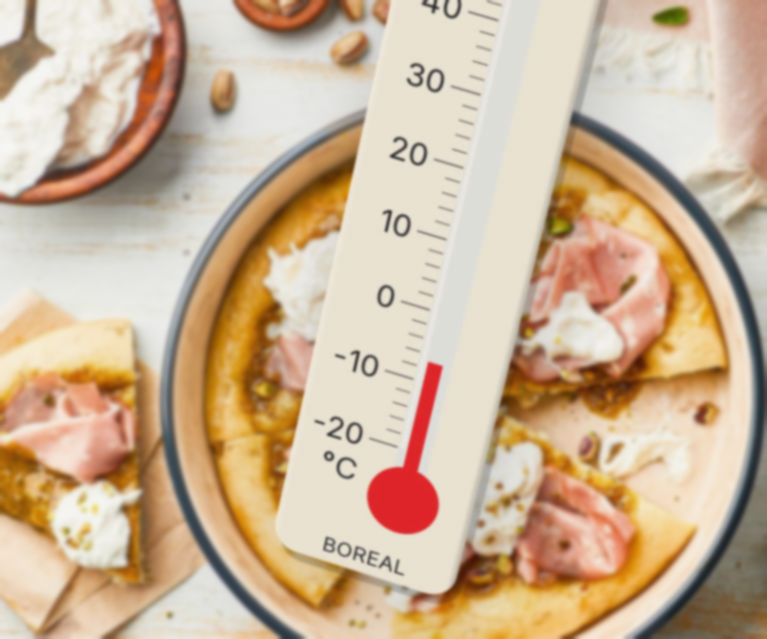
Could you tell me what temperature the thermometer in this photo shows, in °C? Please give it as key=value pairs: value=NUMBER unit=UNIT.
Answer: value=-7 unit=°C
